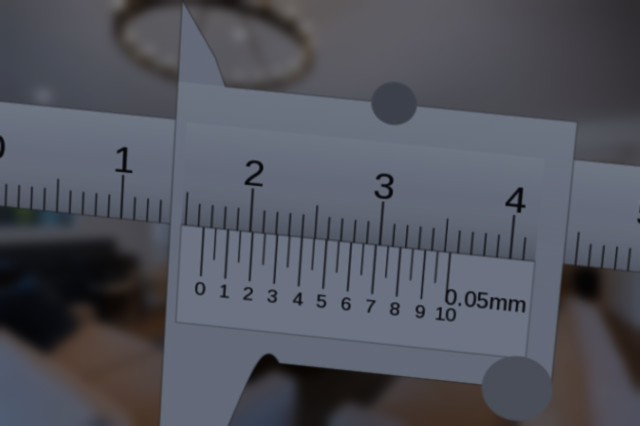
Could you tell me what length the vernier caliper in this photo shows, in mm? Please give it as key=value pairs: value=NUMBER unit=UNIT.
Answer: value=16.4 unit=mm
